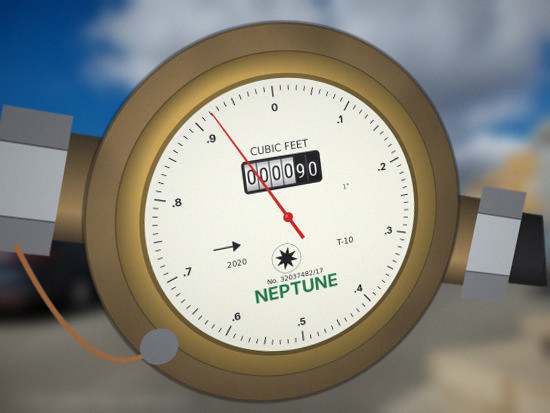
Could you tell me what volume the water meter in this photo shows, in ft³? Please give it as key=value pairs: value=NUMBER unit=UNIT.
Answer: value=89.92 unit=ft³
